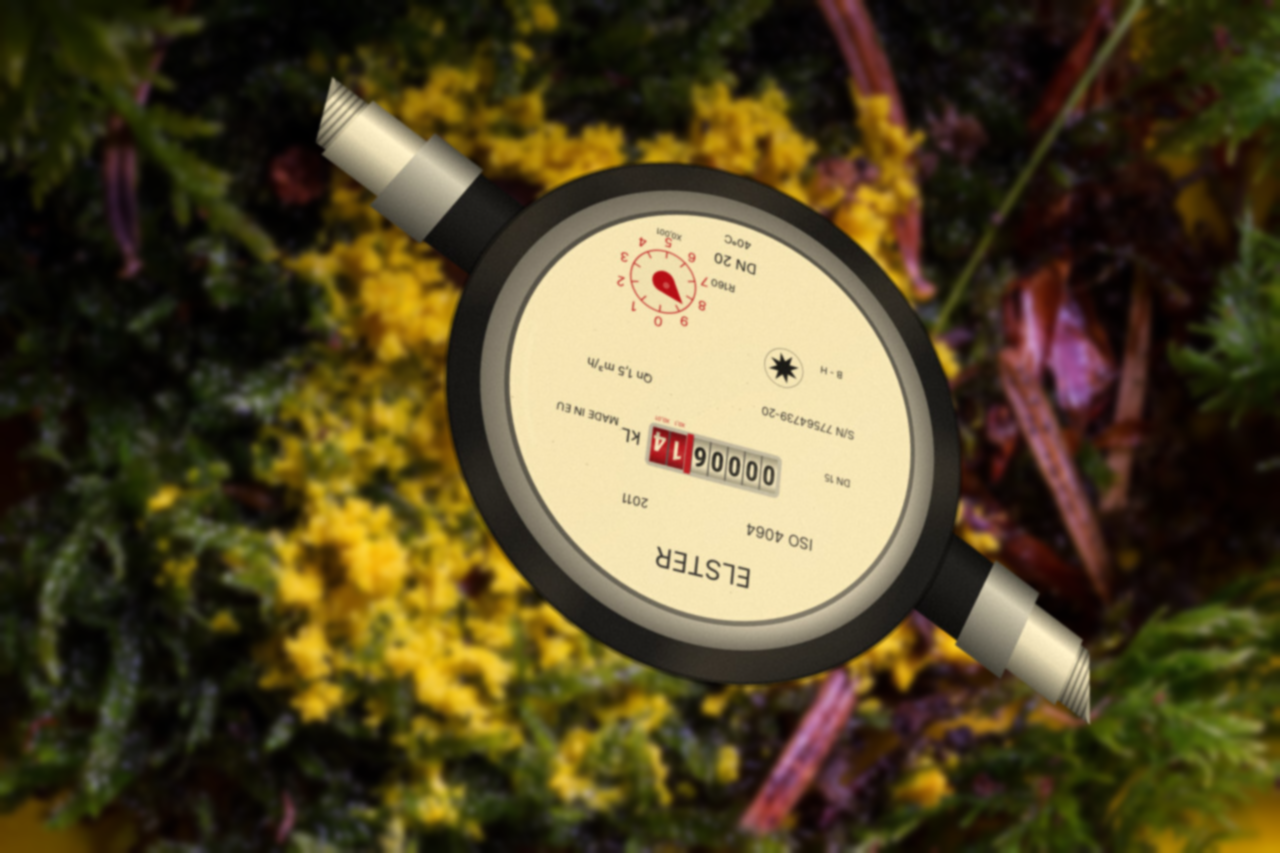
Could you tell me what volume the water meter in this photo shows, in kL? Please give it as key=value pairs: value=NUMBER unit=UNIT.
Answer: value=6.138 unit=kL
